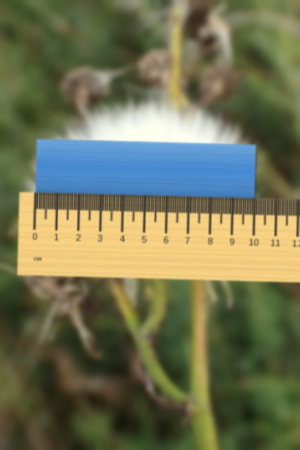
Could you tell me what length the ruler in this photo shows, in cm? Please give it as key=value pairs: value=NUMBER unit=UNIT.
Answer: value=10 unit=cm
